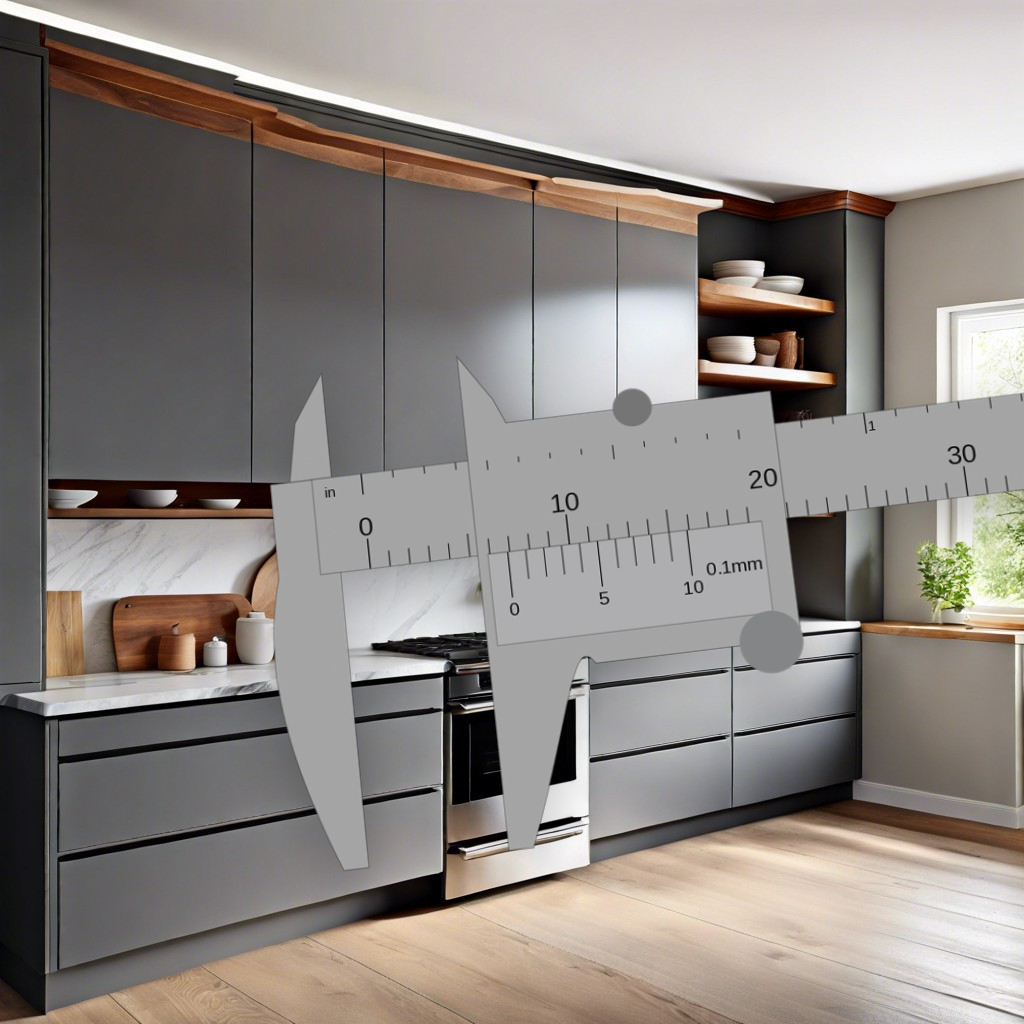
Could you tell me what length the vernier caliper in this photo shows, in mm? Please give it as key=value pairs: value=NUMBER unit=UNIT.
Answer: value=6.9 unit=mm
